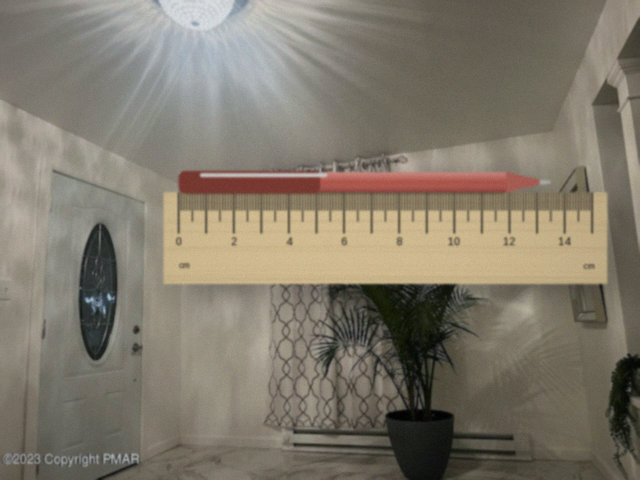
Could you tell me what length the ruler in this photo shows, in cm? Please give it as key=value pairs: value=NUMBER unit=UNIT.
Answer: value=13.5 unit=cm
